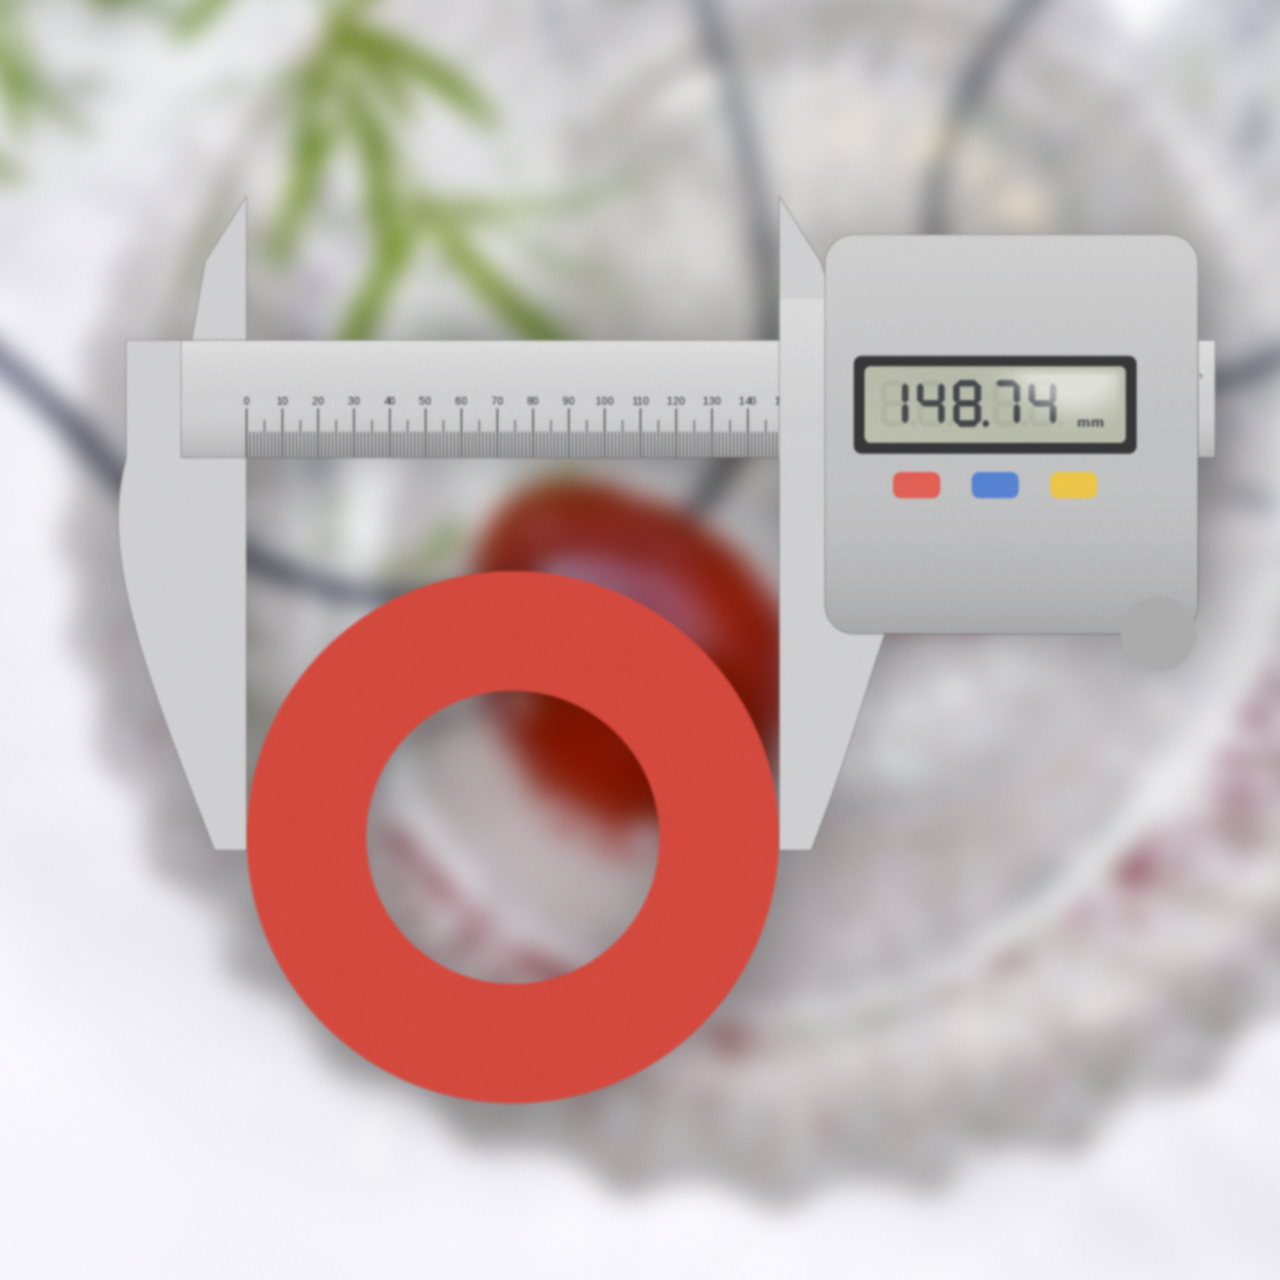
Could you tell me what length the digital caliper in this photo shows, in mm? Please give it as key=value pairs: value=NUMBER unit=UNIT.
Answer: value=148.74 unit=mm
